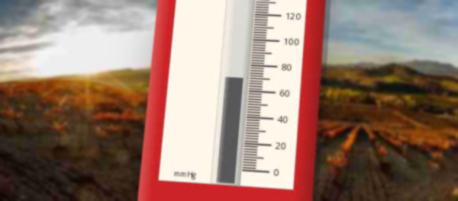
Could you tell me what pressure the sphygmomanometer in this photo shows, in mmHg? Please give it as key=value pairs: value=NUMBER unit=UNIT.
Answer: value=70 unit=mmHg
